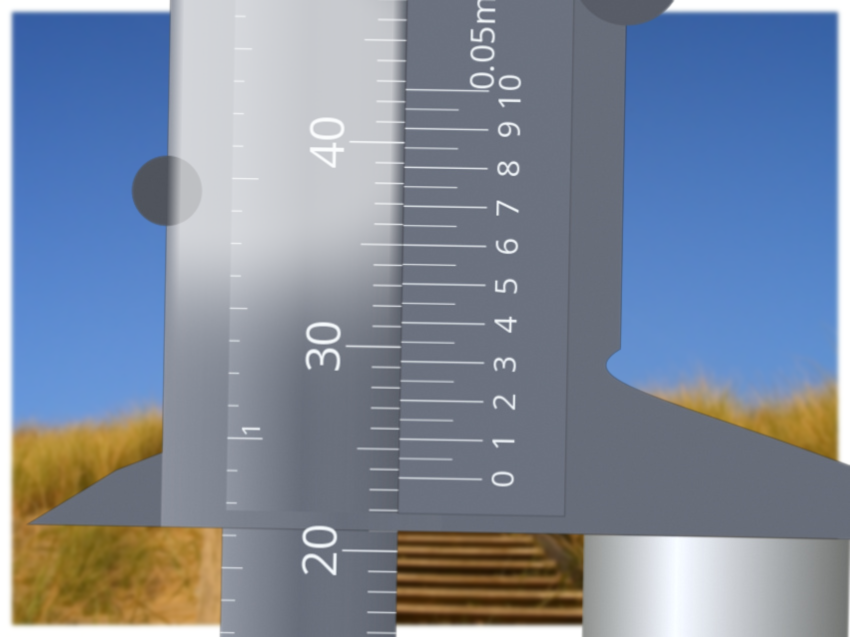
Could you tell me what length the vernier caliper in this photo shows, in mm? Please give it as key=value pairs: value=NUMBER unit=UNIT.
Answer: value=23.6 unit=mm
